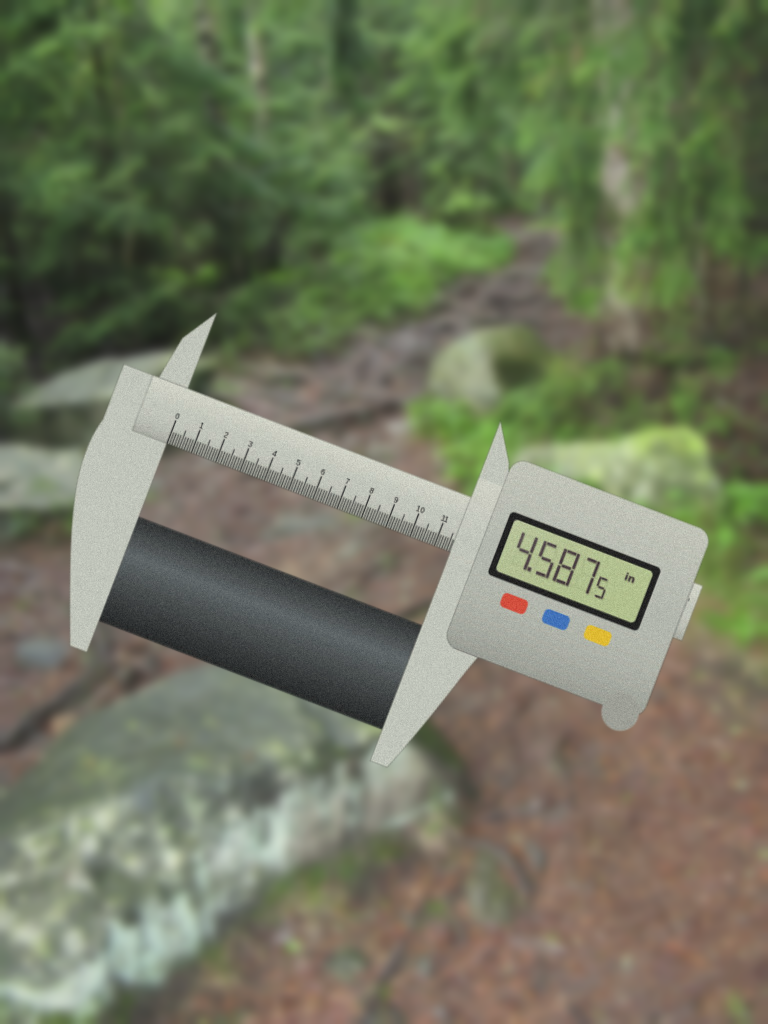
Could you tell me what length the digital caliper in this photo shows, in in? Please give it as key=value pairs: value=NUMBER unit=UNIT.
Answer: value=4.5875 unit=in
